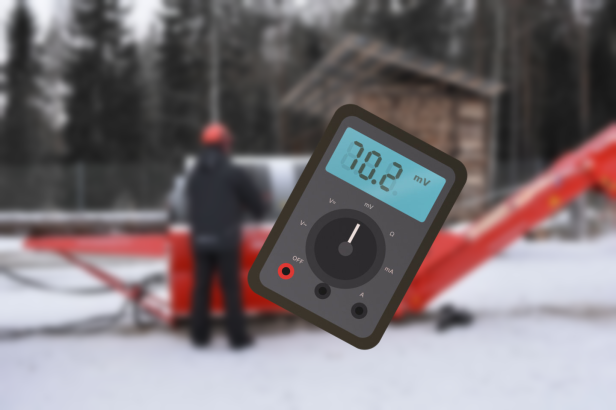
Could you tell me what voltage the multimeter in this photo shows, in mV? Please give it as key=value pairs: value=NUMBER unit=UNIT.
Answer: value=70.2 unit=mV
